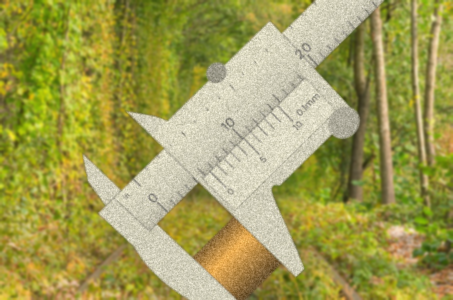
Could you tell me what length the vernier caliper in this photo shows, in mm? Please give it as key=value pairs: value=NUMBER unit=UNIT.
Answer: value=5.6 unit=mm
